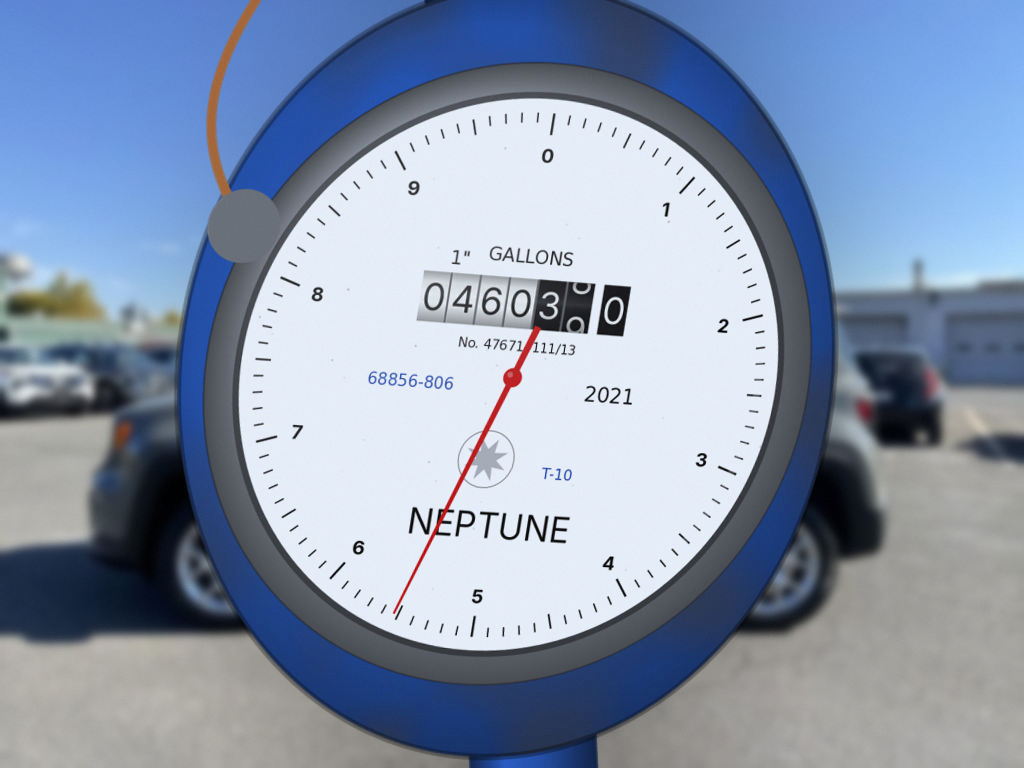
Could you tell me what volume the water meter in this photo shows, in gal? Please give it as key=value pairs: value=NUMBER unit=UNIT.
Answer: value=460385.5 unit=gal
